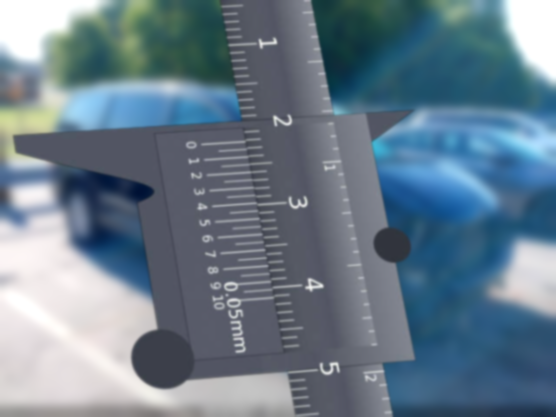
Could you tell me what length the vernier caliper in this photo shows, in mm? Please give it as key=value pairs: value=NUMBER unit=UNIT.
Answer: value=22.2 unit=mm
